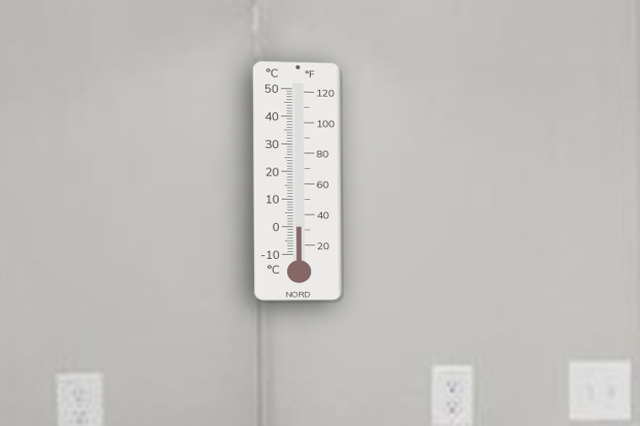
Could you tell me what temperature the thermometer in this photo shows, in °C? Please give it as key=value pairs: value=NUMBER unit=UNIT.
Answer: value=0 unit=°C
